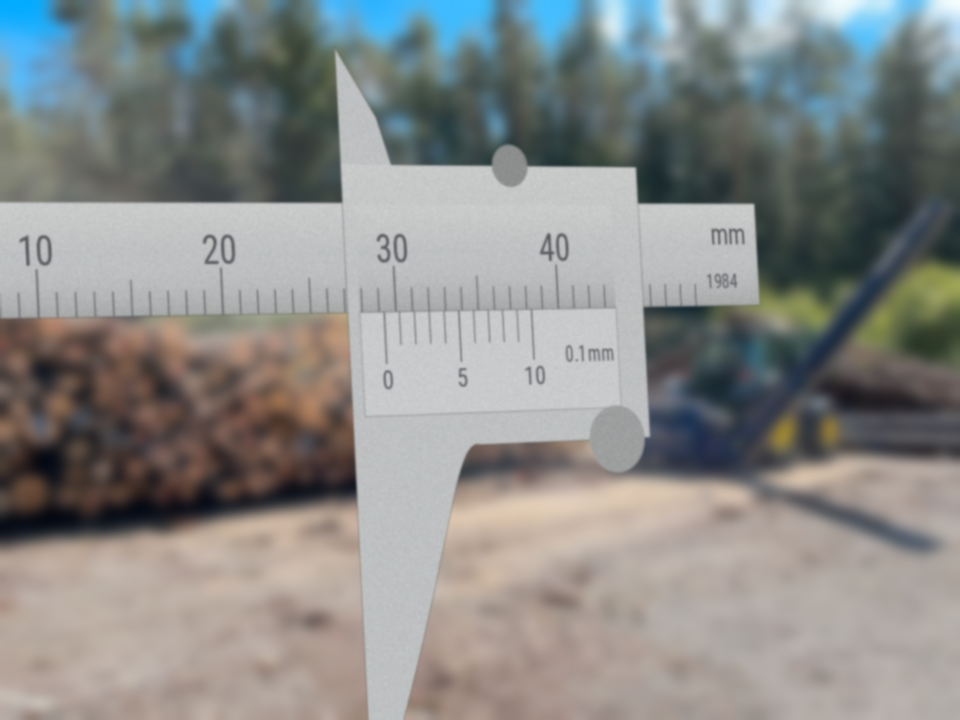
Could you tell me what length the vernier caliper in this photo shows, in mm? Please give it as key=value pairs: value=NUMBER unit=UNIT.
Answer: value=29.3 unit=mm
